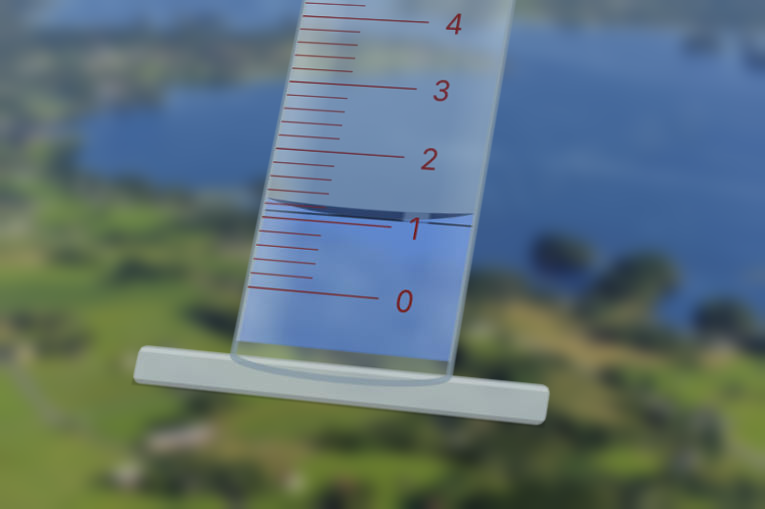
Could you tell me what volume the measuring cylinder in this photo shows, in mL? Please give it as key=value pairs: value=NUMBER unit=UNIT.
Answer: value=1.1 unit=mL
